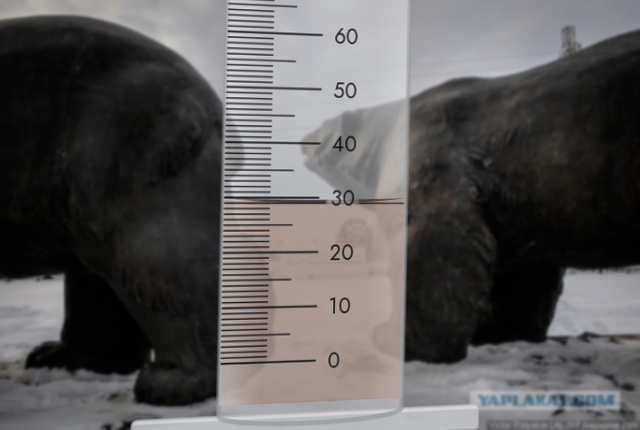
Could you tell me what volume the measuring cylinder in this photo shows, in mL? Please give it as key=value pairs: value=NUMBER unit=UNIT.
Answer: value=29 unit=mL
